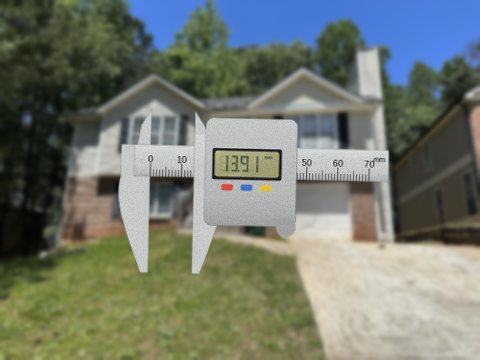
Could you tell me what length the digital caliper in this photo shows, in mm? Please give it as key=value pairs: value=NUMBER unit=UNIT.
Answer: value=13.91 unit=mm
